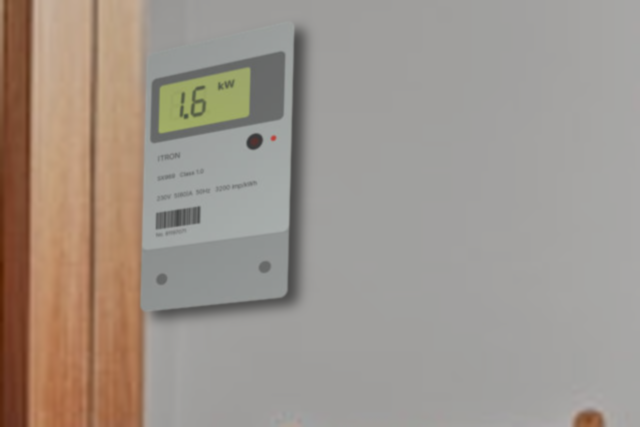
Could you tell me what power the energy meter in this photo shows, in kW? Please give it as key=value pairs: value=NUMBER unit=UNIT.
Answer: value=1.6 unit=kW
